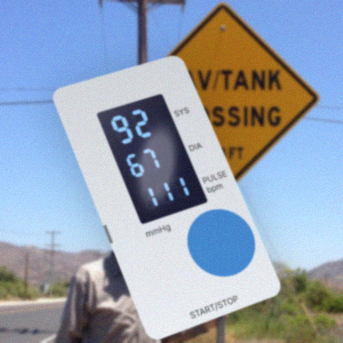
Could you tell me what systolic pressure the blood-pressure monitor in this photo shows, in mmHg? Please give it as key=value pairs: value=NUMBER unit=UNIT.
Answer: value=92 unit=mmHg
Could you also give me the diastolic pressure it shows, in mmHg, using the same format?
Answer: value=67 unit=mmHg
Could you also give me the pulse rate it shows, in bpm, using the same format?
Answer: value=111 unit=bpm
